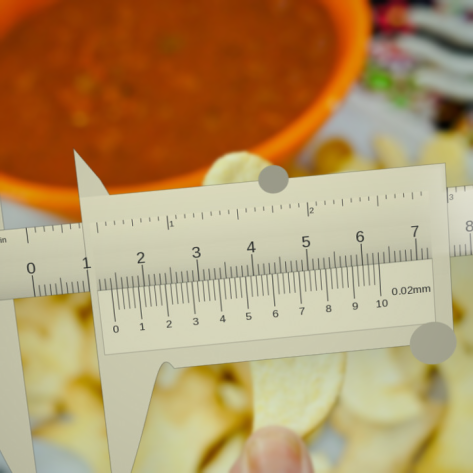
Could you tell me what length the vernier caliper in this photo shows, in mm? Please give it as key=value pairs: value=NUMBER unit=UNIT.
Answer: value=14.0 unit=mm
